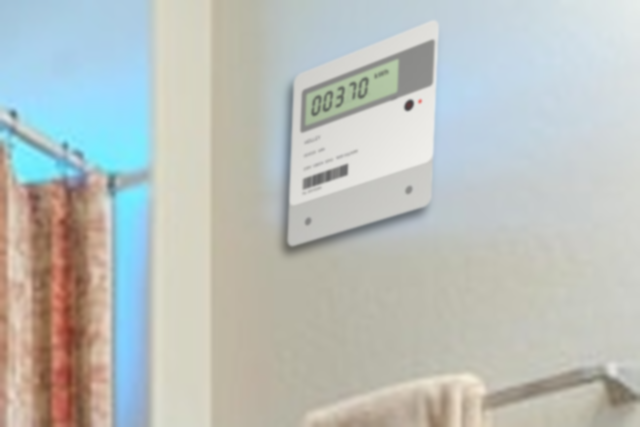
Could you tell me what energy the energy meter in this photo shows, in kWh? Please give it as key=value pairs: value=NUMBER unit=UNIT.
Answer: value=370 unit=kWh
